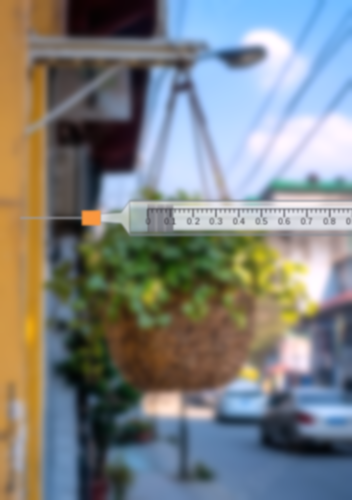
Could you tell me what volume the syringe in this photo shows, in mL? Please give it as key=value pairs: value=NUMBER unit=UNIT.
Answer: value=0 unit=mL
